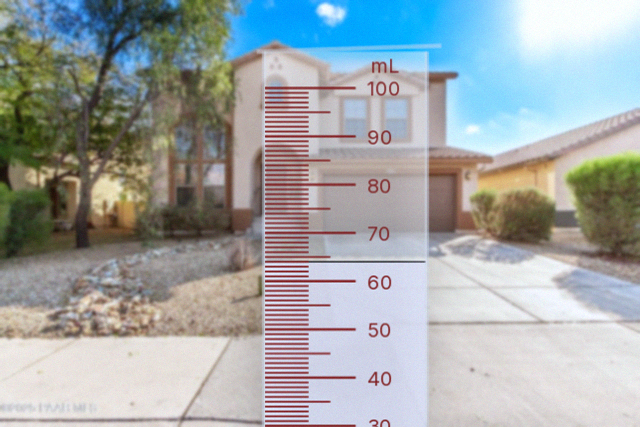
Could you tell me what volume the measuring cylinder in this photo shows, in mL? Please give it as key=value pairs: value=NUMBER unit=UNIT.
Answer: value=64 unit=mL
